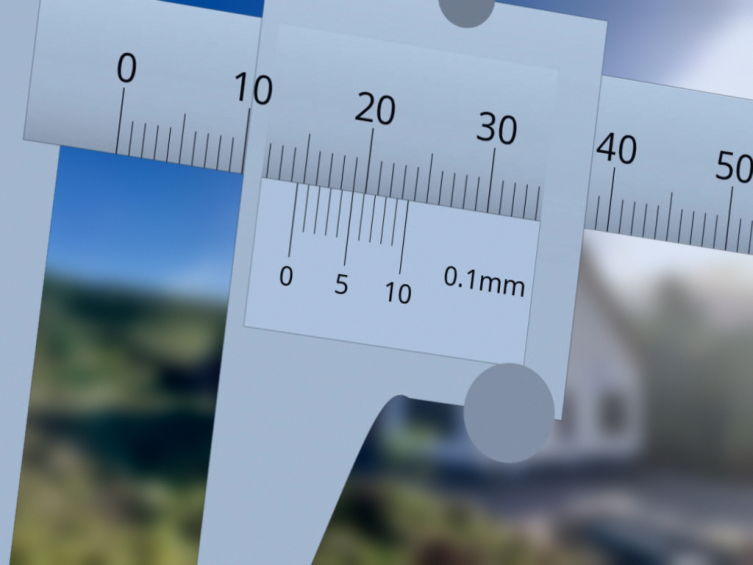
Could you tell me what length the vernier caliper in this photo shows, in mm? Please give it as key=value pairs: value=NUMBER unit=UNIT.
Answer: value=14.5 unit=mm
